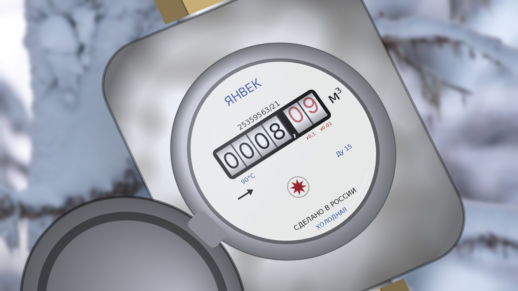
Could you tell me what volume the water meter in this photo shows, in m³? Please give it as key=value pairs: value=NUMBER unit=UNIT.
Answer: value=8.09 unit=m³
